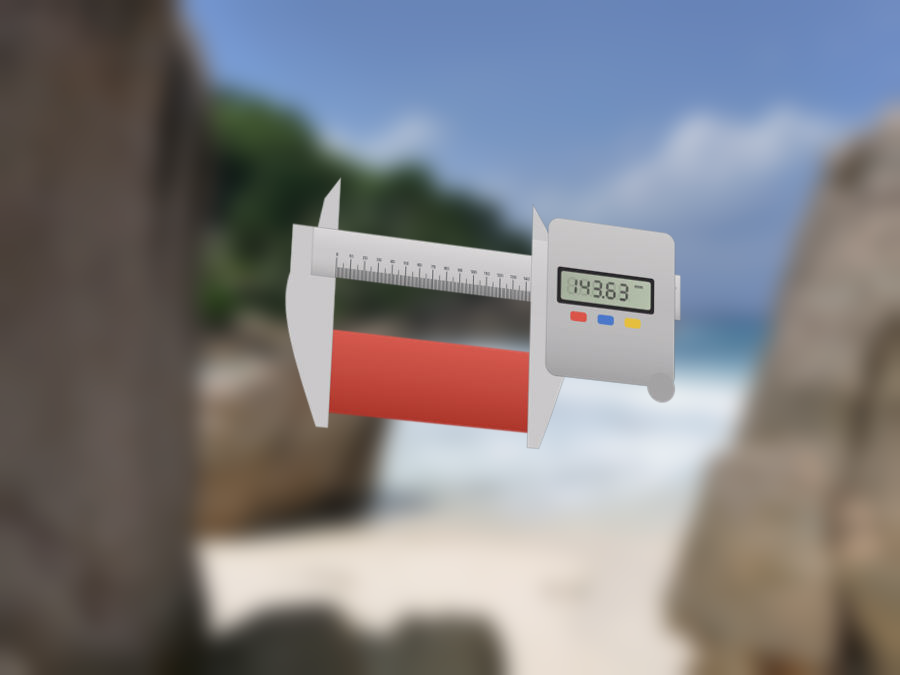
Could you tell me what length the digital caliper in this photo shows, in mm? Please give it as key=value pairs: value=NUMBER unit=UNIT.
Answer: value=143.63 unit=mm
